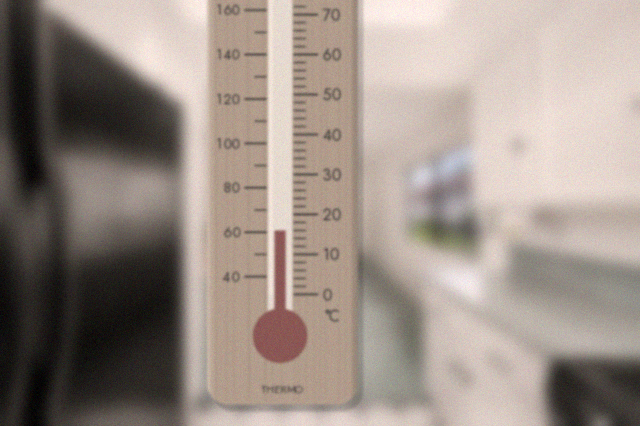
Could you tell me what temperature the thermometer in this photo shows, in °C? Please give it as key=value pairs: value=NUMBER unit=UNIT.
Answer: value=16 unit=°C
